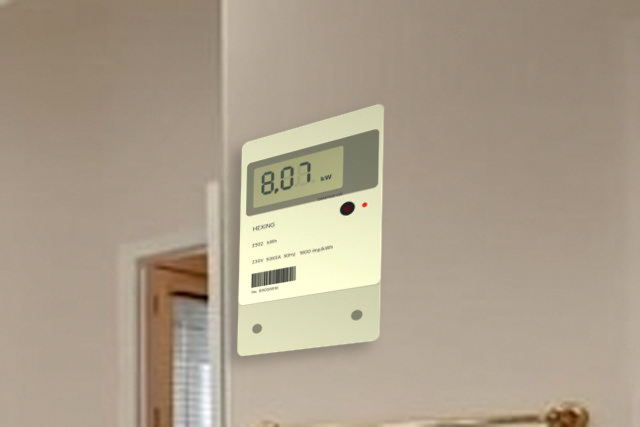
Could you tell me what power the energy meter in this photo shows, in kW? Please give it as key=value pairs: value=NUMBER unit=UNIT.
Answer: value=8.07 unit=kW
